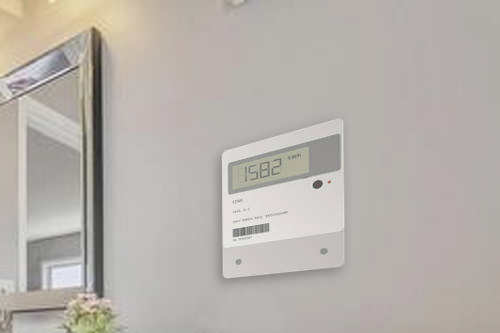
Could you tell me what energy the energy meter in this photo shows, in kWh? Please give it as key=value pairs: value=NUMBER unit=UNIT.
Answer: value=1582 unit=kWh
